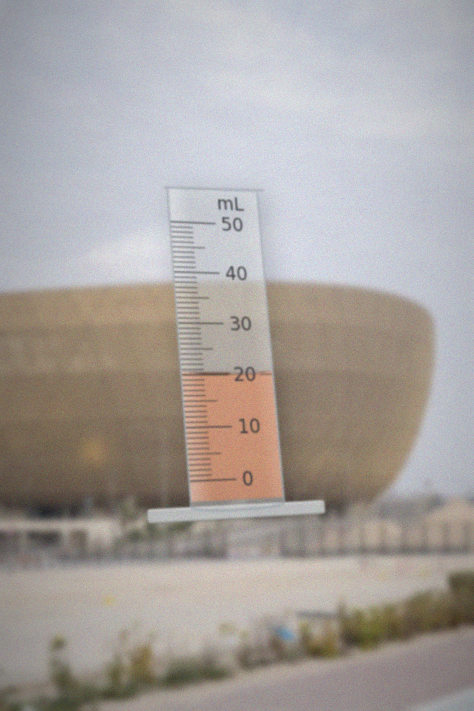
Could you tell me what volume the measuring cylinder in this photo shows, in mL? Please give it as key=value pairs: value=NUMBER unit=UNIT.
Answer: value=20 unit=mL
